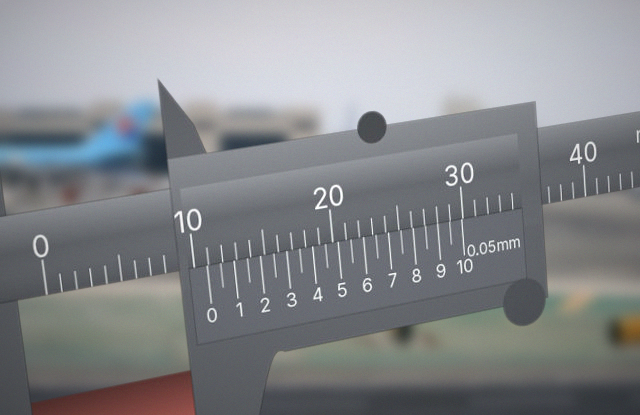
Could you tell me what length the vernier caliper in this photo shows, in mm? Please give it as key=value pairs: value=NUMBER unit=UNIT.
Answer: value=10.9 unit=mm
